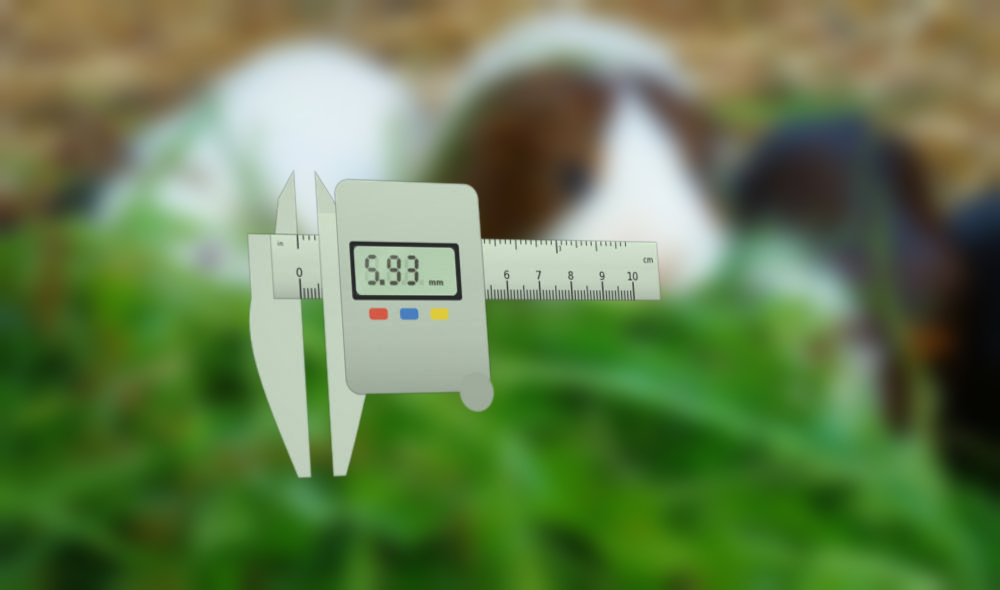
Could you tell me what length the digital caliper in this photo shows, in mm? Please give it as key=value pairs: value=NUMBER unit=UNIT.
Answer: value=5.93 unit=mm
